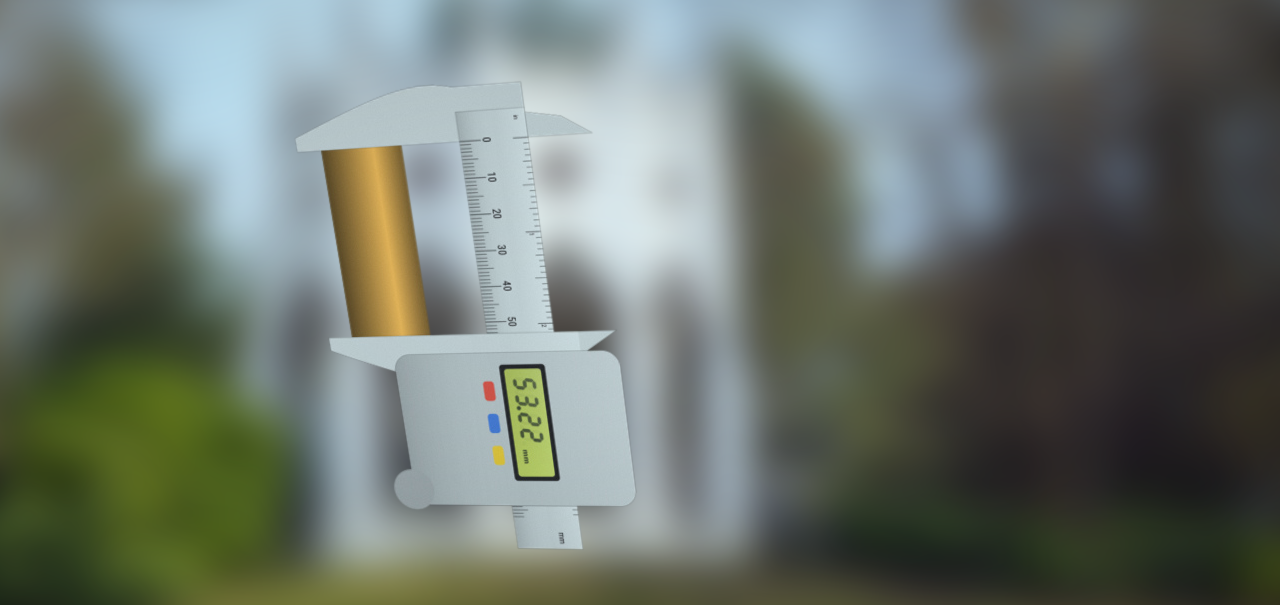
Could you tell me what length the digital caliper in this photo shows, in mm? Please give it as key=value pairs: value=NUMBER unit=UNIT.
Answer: value=53.22 unit=mm
